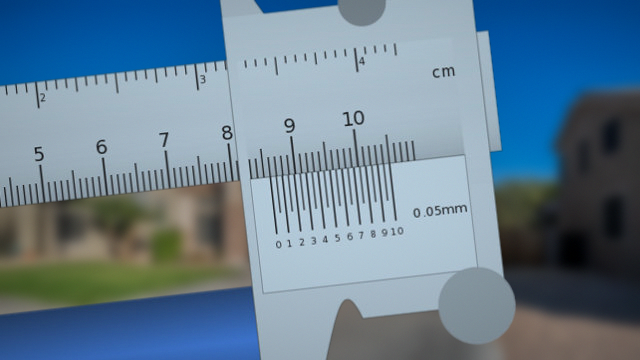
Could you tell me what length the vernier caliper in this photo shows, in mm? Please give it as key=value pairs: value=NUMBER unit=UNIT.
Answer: value=86.0 unit=mm
